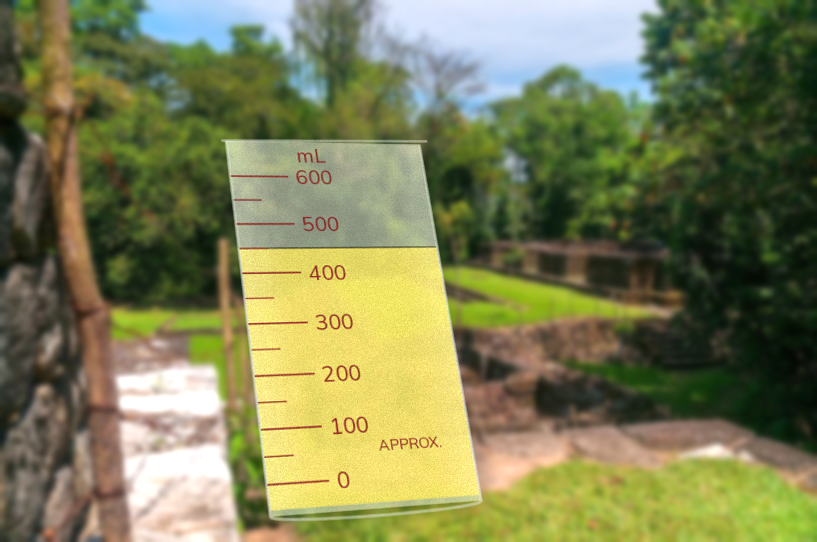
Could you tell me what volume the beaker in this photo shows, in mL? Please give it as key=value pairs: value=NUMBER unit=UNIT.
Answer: value=450 unit=mL
